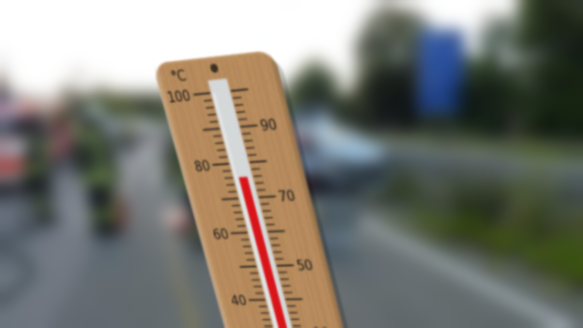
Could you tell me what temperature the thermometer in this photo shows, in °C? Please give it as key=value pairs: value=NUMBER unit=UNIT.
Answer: value=76 unit=°C
